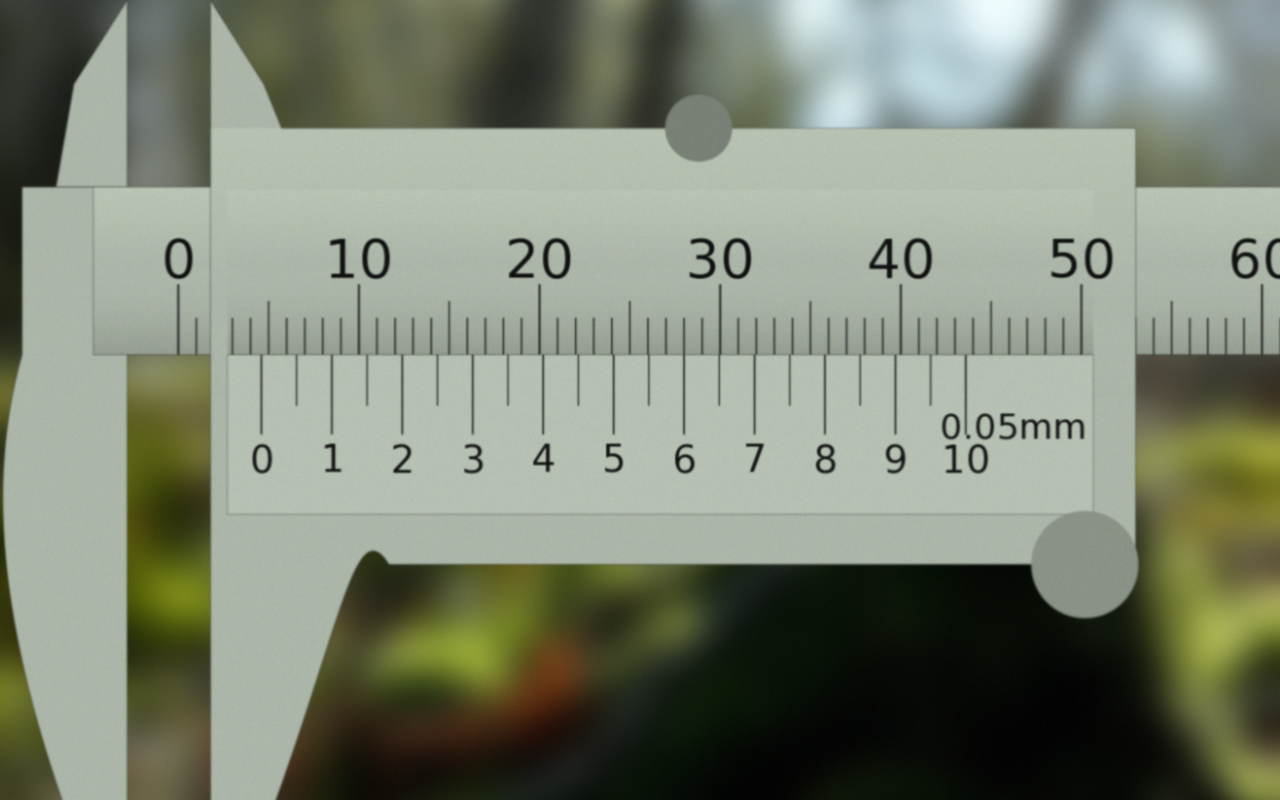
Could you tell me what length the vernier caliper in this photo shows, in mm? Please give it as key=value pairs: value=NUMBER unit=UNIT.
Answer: value=4.6 unit=mm
